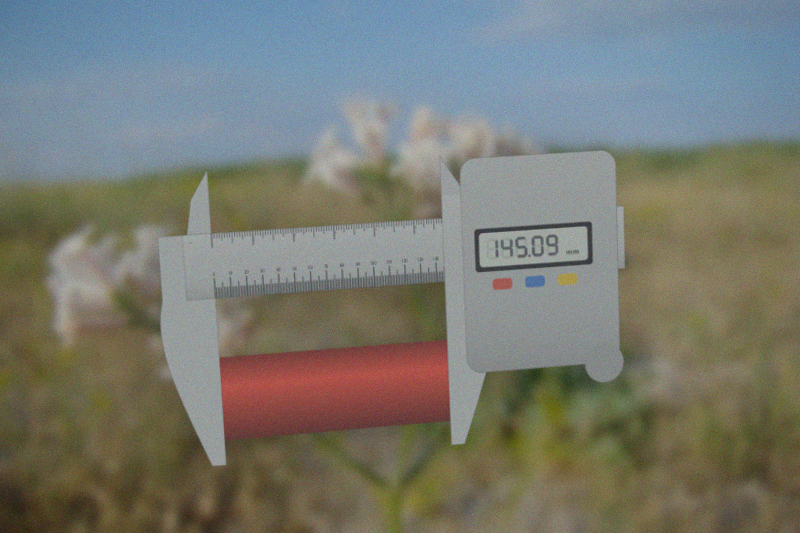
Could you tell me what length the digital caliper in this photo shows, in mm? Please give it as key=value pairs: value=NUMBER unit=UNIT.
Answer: value=145.09 unit=mm
